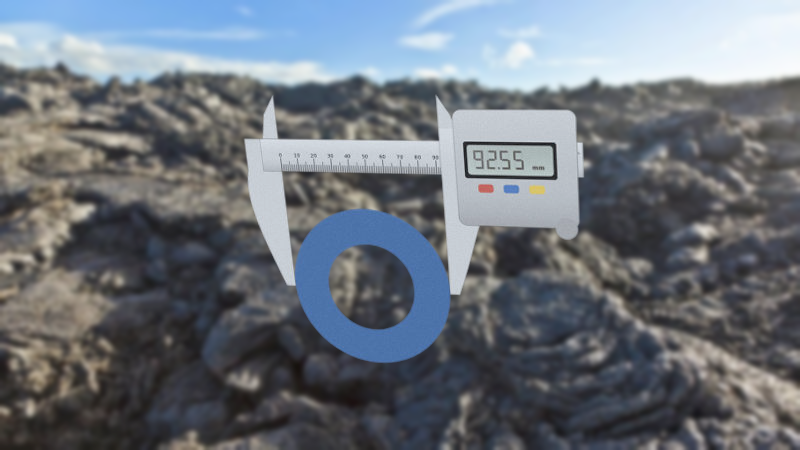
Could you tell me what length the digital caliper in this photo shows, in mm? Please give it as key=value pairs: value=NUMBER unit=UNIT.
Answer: value=92.55 unit=mm
